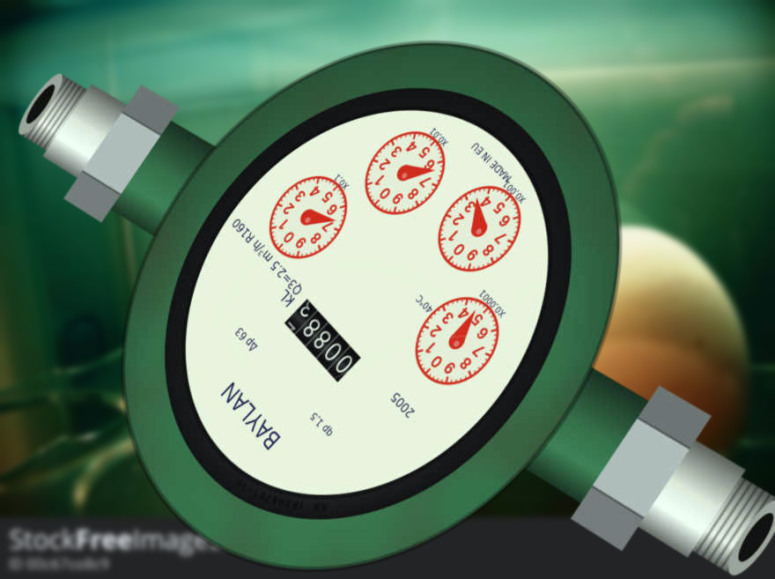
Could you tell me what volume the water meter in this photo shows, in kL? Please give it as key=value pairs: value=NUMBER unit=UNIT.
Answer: value=882.6634 unit=kL
